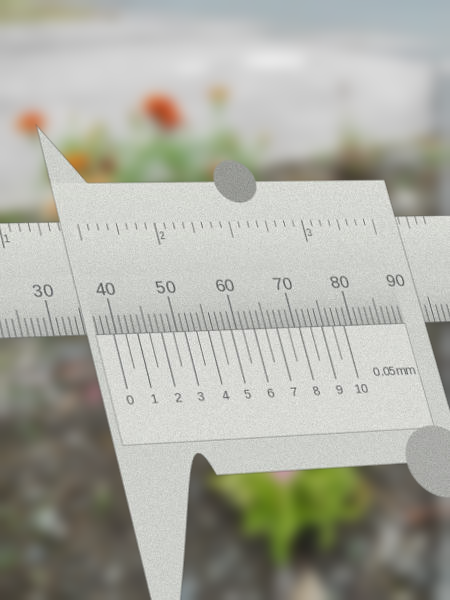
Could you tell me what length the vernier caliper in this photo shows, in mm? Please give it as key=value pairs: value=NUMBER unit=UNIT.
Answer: value=39.6 unit=mm
